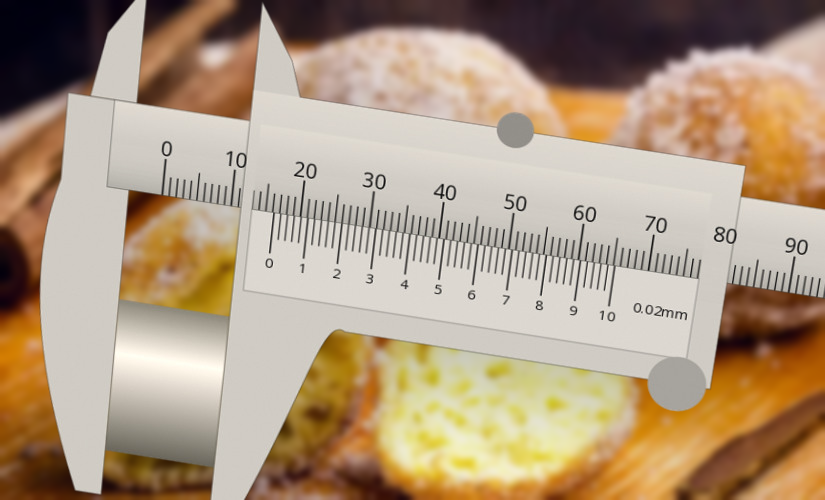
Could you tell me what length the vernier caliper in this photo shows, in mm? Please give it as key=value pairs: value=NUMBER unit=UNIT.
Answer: value=16.2 unit=mm
